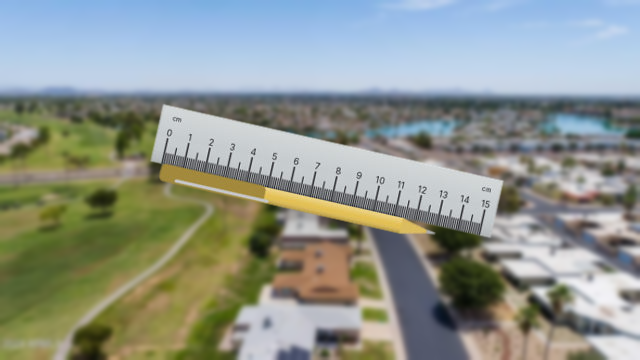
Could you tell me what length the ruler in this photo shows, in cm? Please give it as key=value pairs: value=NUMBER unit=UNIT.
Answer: value=13 unit=cm
